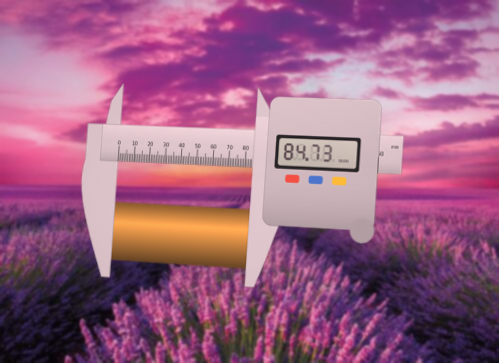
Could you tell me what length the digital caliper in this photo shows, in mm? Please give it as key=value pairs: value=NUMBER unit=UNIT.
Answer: value=84.73 unit=mm
